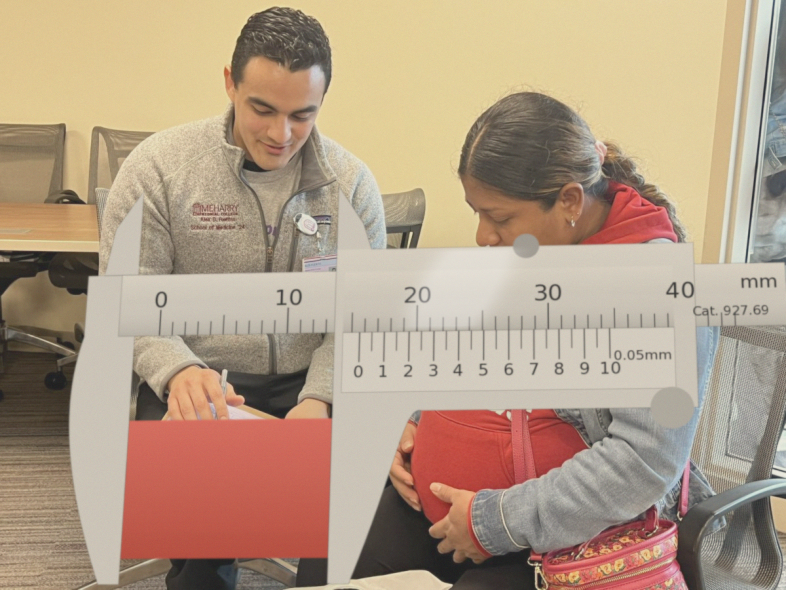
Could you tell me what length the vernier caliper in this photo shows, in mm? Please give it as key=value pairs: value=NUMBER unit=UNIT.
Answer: value=15.6 unit=mm
